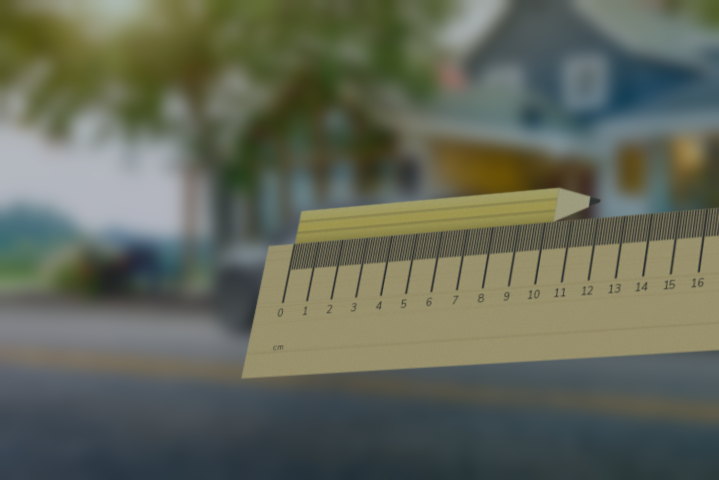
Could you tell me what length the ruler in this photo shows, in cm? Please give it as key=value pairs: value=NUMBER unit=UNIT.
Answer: value=12 unit=cm
